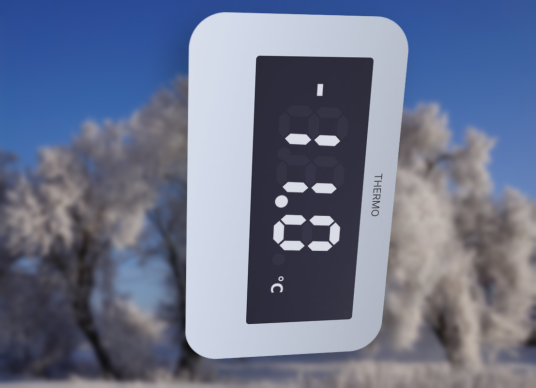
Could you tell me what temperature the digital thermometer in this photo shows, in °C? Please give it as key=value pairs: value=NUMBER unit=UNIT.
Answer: value=-11.0 unit=°C
